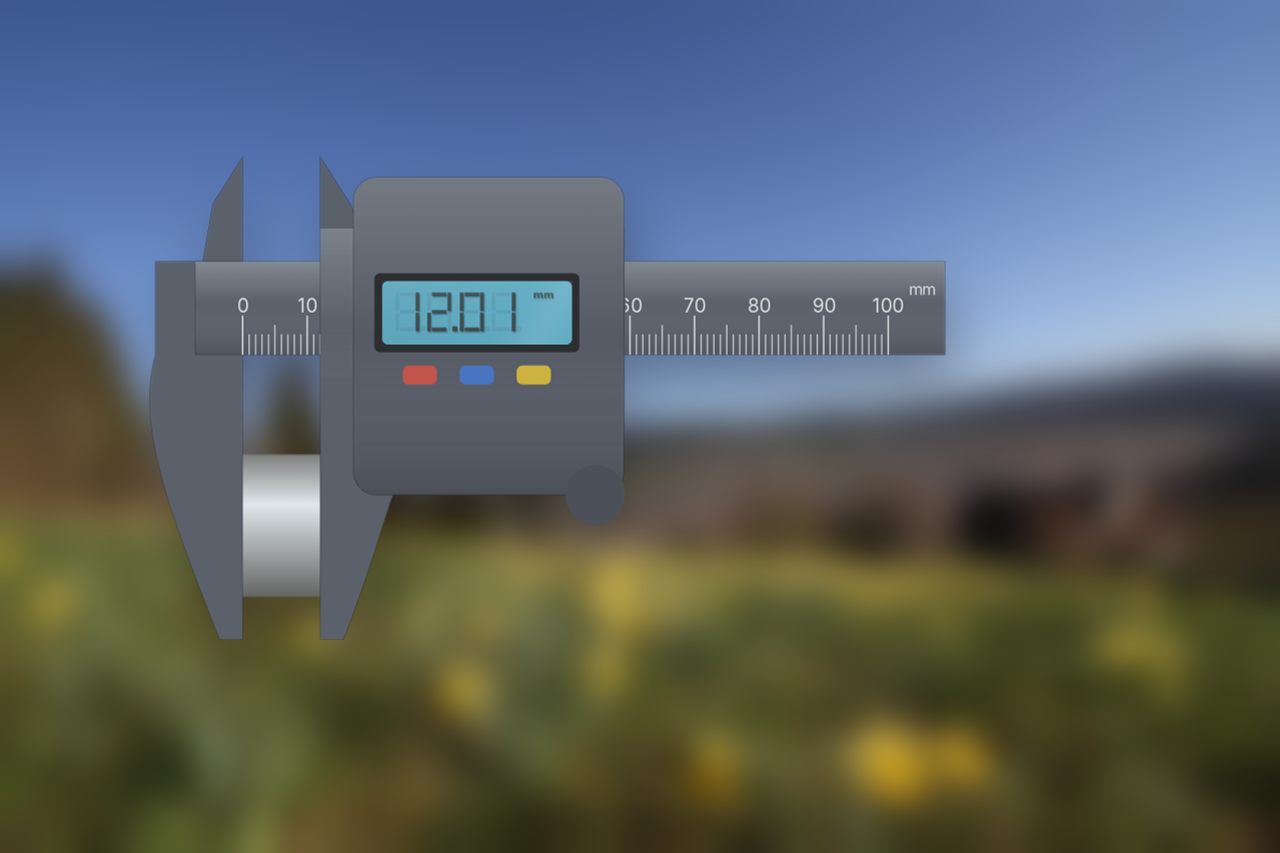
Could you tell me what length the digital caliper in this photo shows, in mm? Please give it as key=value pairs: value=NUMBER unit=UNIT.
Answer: value=12.01 unit=mm
